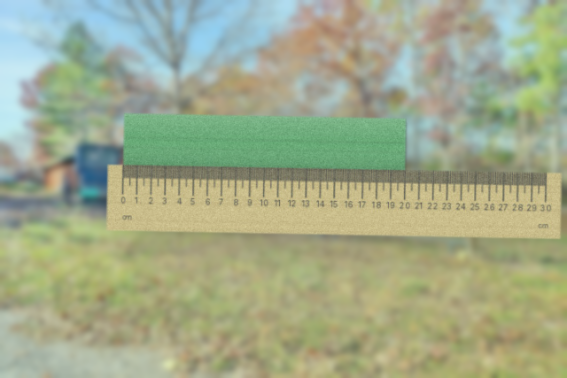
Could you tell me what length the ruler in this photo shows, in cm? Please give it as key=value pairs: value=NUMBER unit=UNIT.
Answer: value=20 unit=cm
